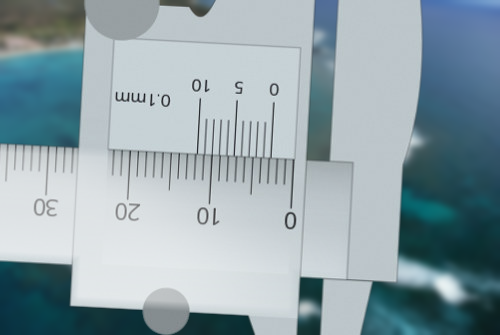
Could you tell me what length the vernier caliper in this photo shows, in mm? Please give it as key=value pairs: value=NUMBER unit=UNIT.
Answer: value=2.8 unit=mm
